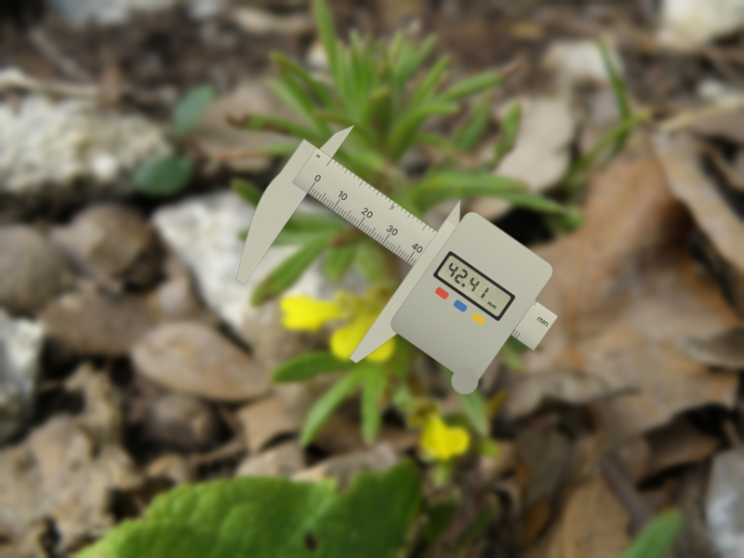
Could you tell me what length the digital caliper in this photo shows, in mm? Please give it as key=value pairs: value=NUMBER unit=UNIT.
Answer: value=42.41 unit=mm
